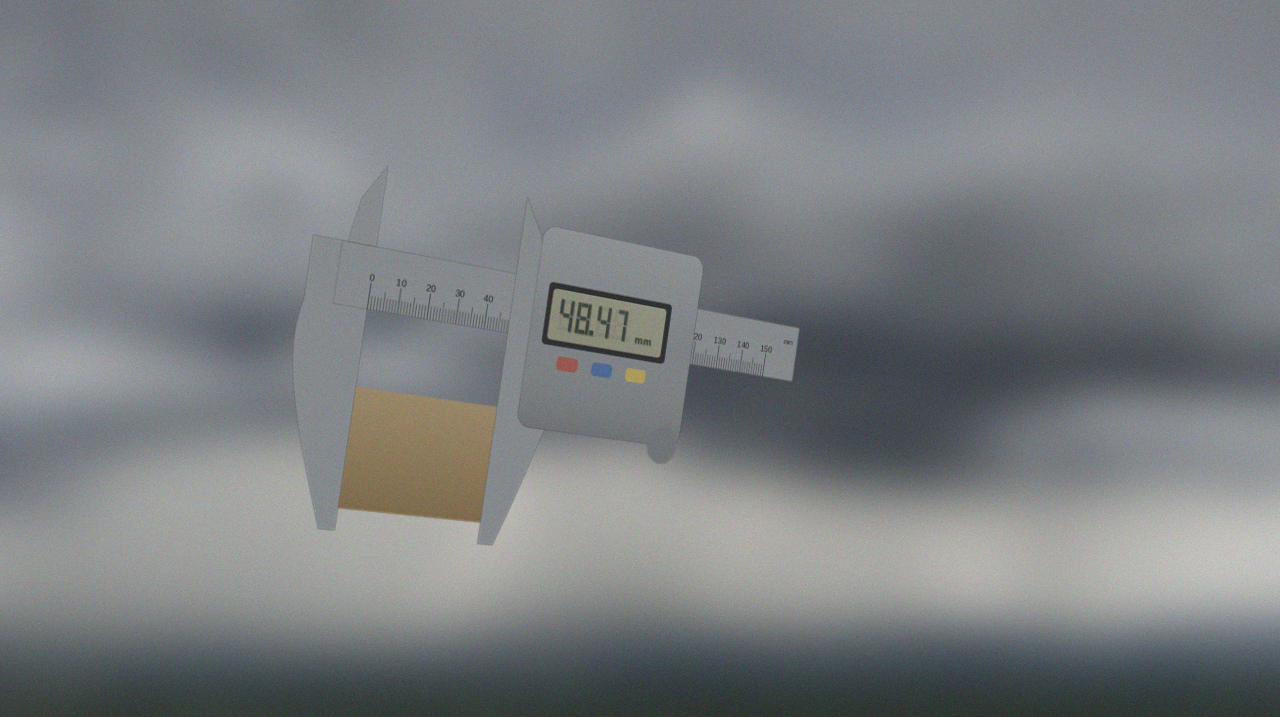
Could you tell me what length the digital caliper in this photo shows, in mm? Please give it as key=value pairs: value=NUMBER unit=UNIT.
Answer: value=48.47 unit=mm
